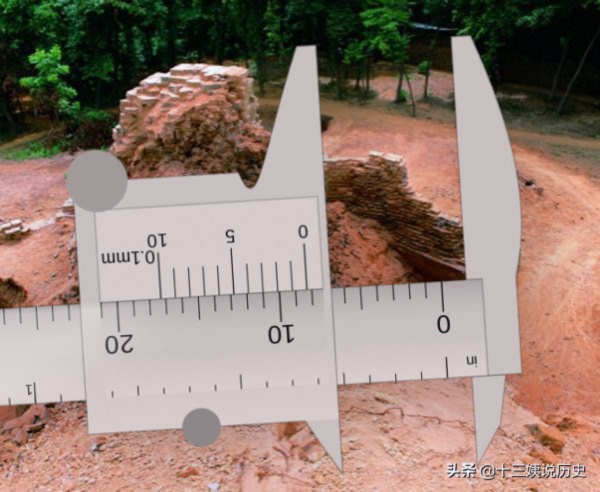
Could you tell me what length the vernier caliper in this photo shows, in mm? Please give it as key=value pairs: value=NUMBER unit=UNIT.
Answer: value=8.3 unit=mm
